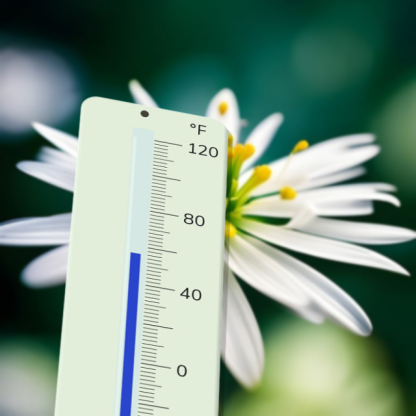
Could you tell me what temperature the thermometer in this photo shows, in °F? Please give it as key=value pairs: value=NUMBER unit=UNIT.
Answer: value=56 unit=°F
